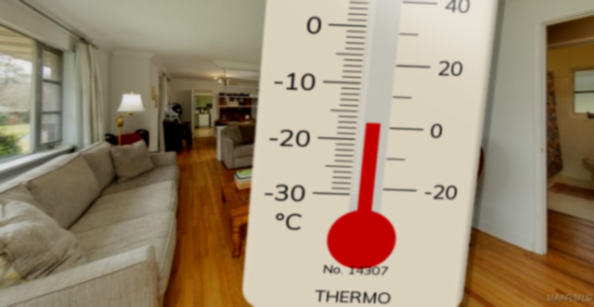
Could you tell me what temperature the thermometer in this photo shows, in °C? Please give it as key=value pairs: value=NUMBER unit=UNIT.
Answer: value=-17 unit=°C
